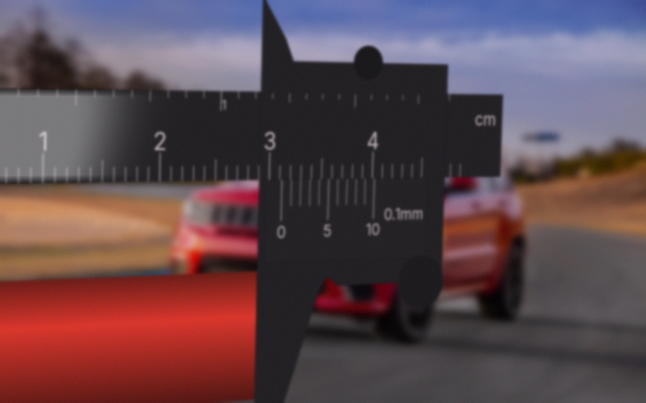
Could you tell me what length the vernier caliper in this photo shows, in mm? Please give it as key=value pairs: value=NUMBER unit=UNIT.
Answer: value=31.2 unit=mm
